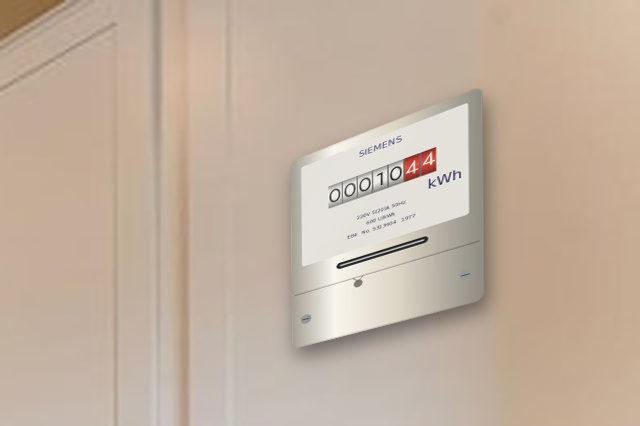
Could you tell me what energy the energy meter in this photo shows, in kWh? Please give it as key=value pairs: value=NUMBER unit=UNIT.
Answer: value=10.44 unit=kWh
